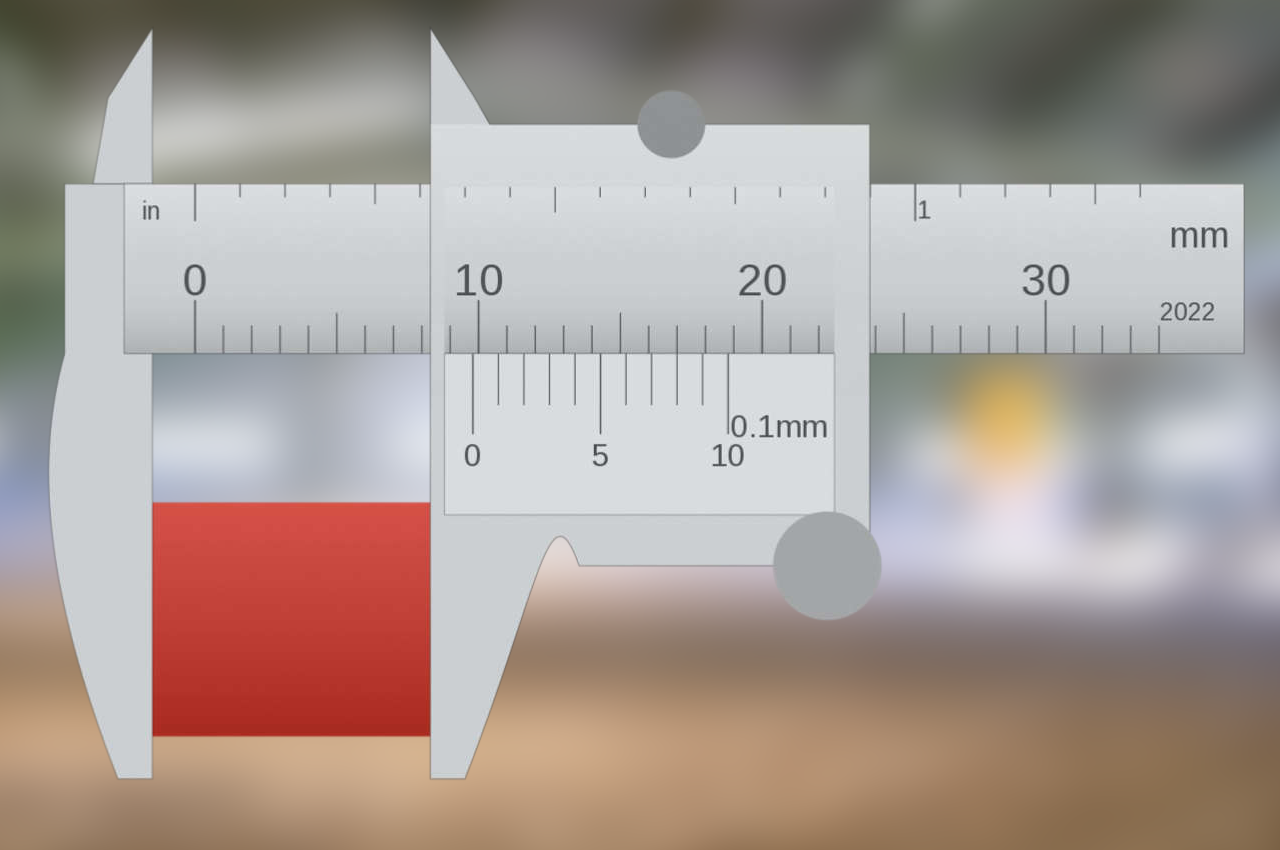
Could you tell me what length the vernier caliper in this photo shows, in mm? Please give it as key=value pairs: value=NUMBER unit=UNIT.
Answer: value=9.8 unit=mm
